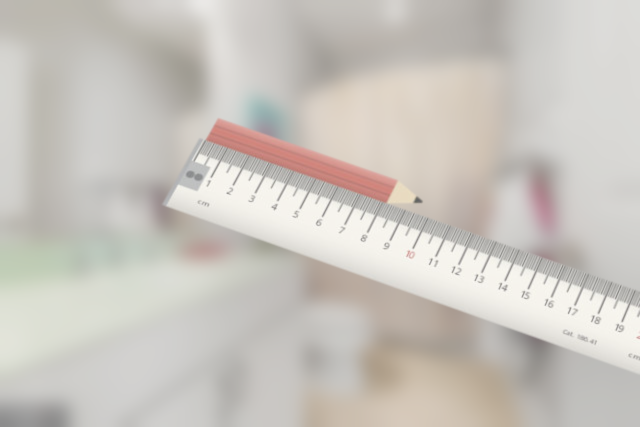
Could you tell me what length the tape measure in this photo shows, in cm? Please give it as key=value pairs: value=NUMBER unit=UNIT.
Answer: value=9.5 unit=cm
